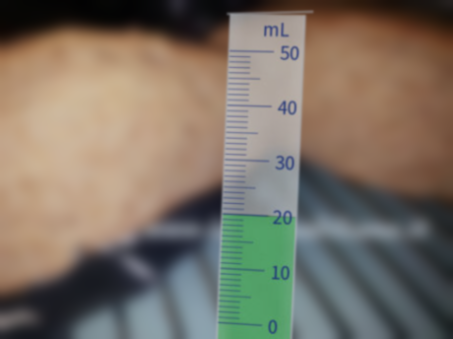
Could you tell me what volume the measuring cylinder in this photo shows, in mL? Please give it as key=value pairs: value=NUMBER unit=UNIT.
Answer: value=20 unit=mL
